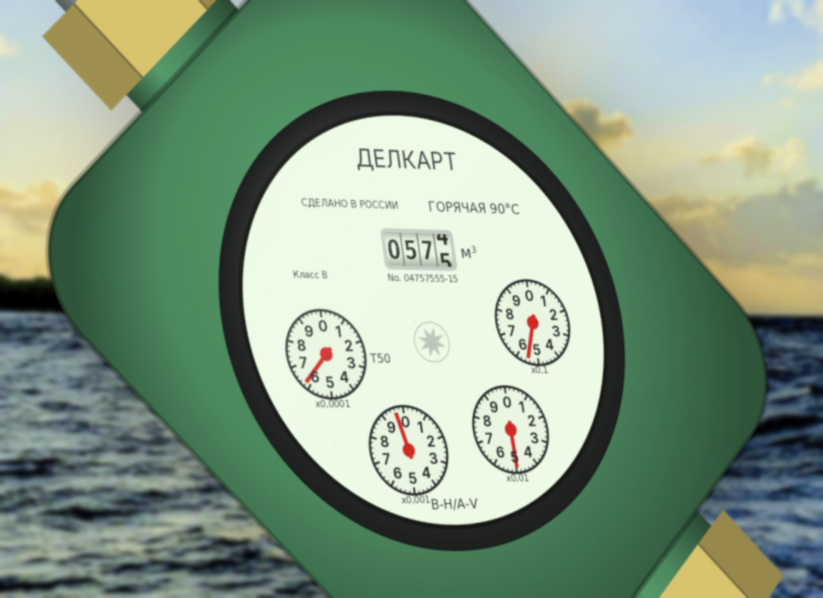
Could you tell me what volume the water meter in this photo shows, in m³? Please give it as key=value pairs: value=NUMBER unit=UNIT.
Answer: value=574.5496 unit=m³
